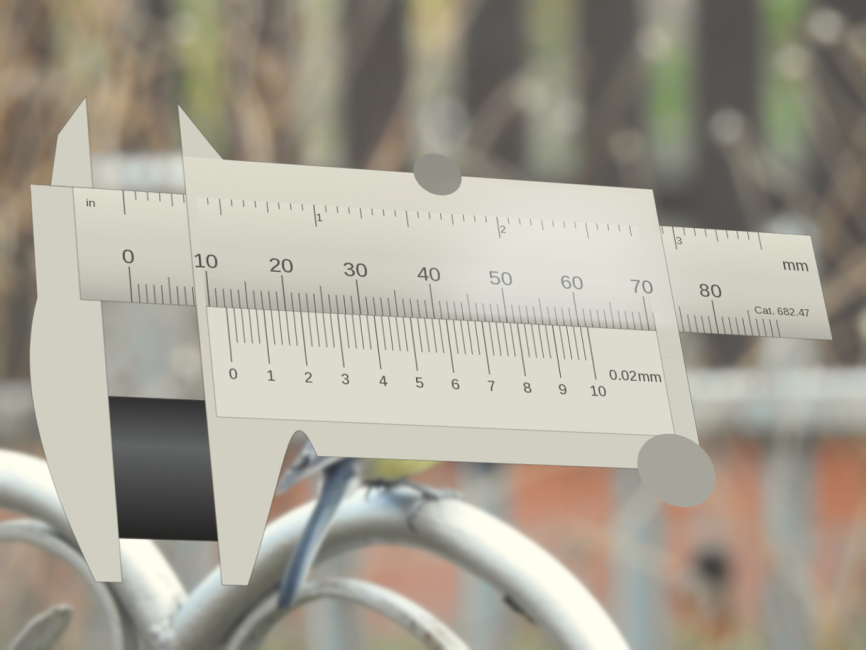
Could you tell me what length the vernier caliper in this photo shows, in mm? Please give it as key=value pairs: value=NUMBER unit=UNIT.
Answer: value=12.2 unit=mm
